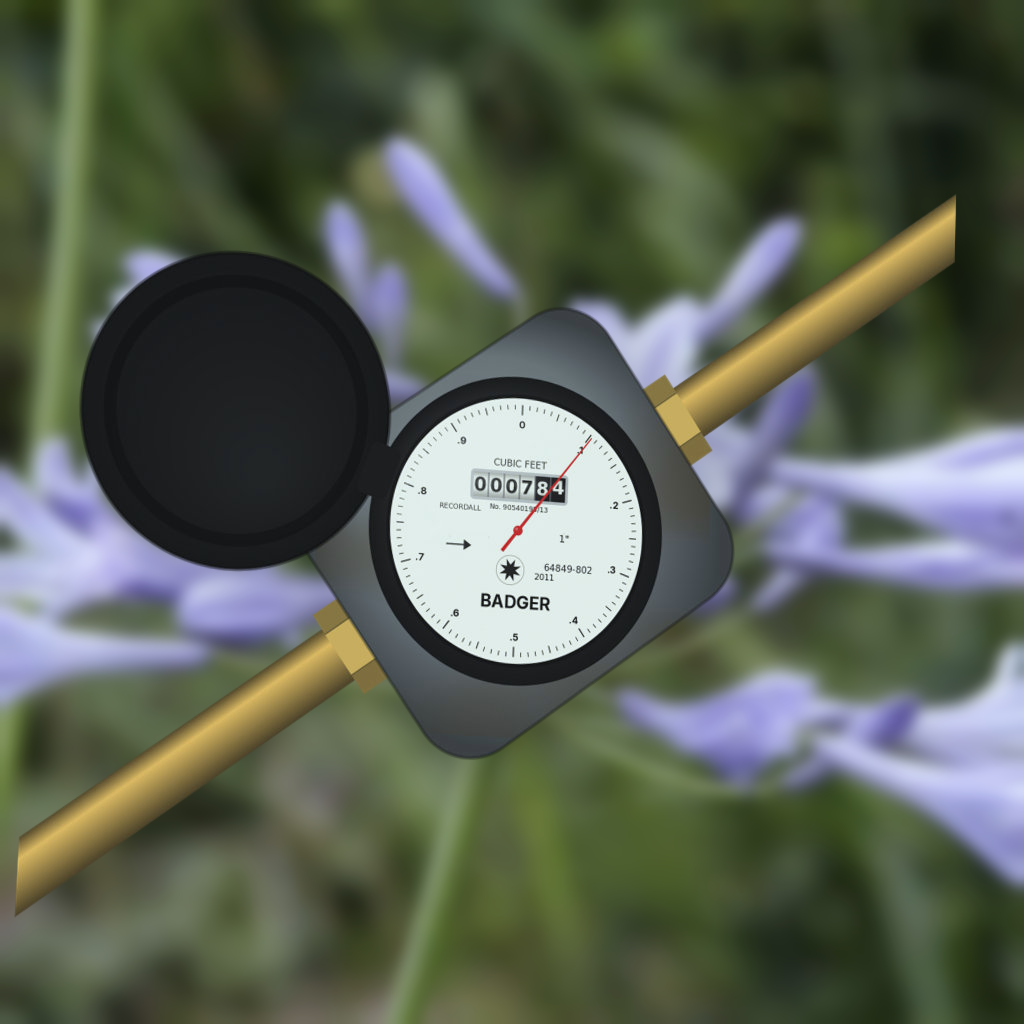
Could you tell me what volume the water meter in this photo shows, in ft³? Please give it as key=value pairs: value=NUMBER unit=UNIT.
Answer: value=784.10 unit=ft³
